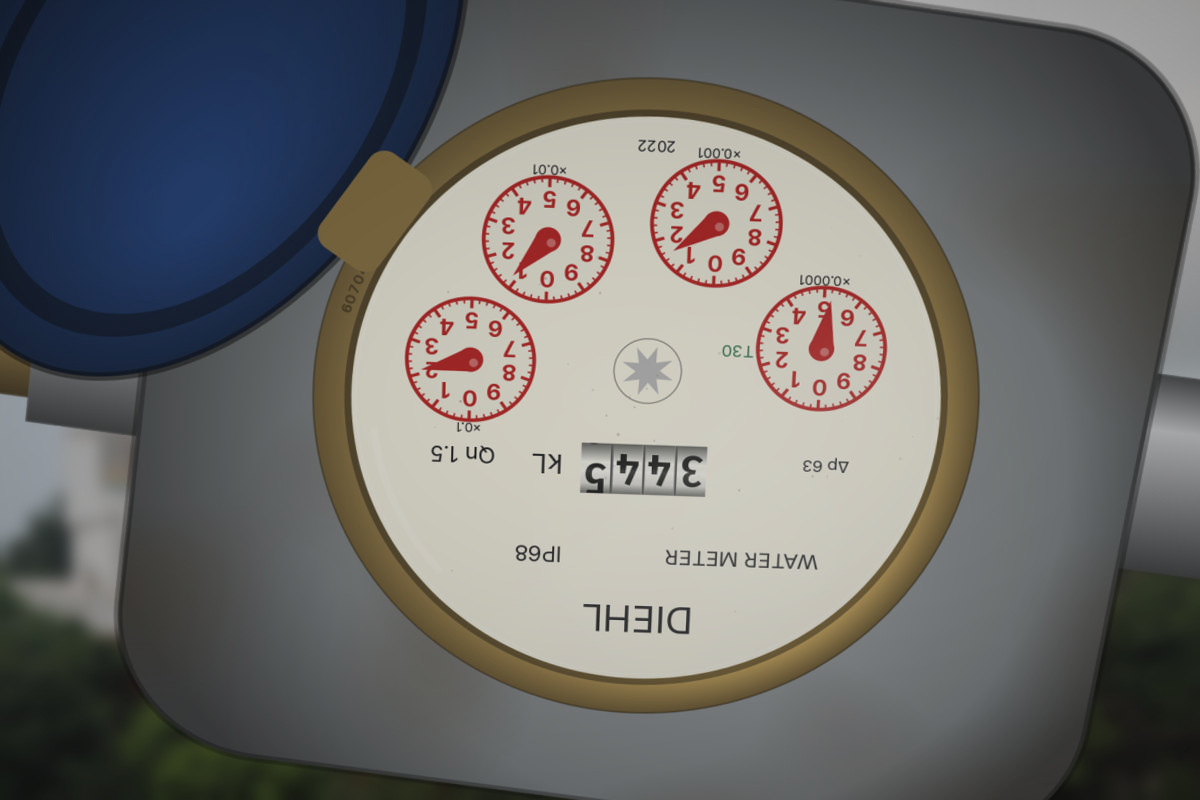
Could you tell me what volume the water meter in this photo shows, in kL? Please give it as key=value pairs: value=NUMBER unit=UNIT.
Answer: value=3445.2115 unit=kL
